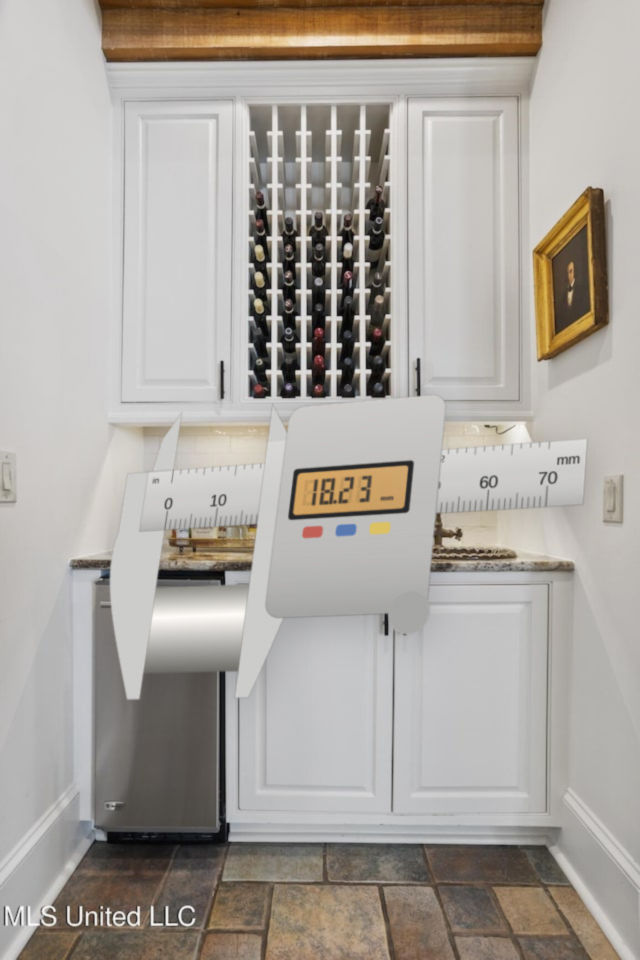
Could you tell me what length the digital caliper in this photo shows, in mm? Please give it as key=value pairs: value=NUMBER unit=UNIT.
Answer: value=18.23 unit=mm
